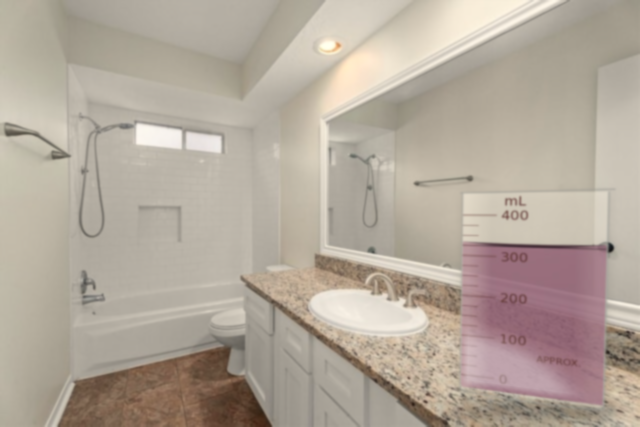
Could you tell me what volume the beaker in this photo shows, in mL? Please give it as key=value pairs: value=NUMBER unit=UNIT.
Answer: value=325 unit=mL
